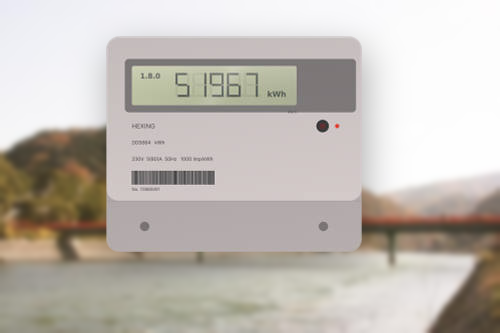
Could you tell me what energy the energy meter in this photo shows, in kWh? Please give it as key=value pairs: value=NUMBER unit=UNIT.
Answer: value=51967 unit=kWh
